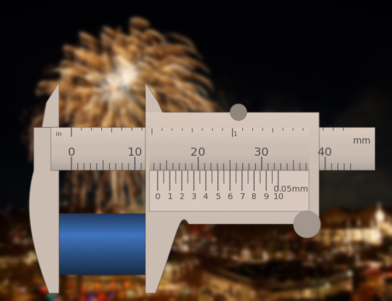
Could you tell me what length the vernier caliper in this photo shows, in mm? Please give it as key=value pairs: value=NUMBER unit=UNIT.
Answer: value=13.6 unit=mm
